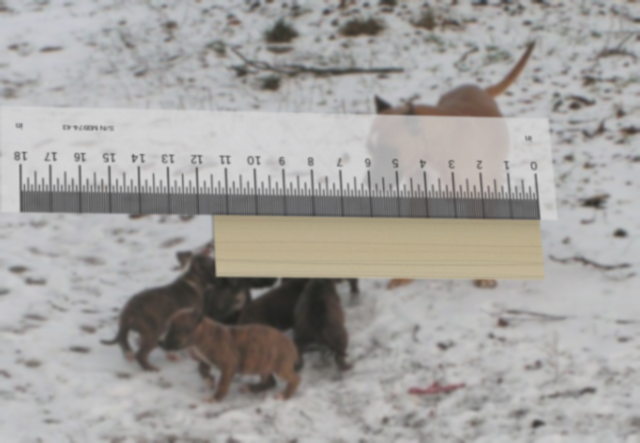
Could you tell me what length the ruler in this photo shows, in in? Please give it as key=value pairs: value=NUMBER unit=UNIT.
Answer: value=11.5 unit=in
